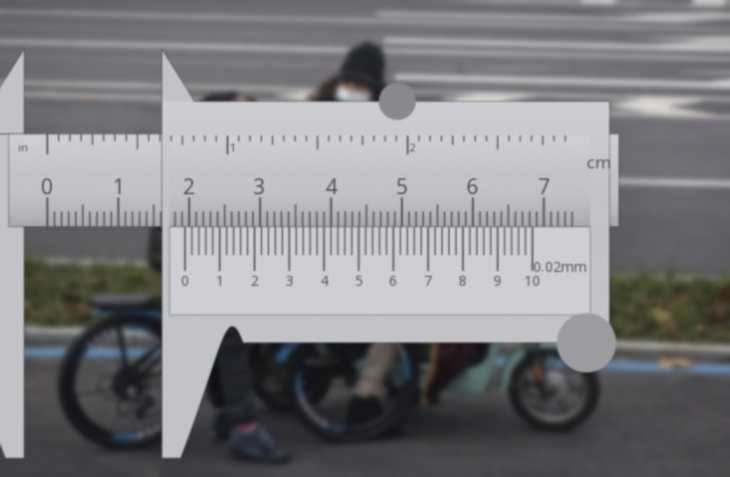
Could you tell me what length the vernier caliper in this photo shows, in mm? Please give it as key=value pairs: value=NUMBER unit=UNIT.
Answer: value=19.4 unit=mm
